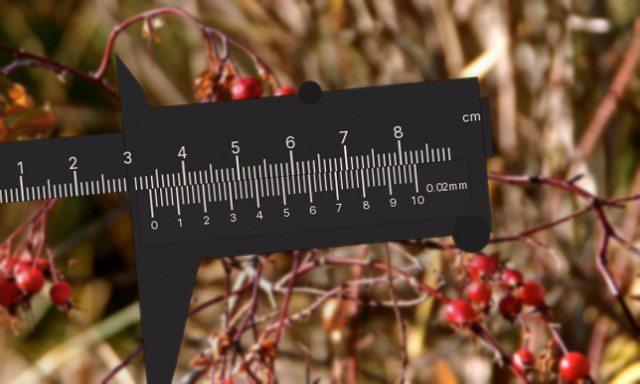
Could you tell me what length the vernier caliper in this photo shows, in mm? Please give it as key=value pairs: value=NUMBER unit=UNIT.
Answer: value=33.5 unit=mm
